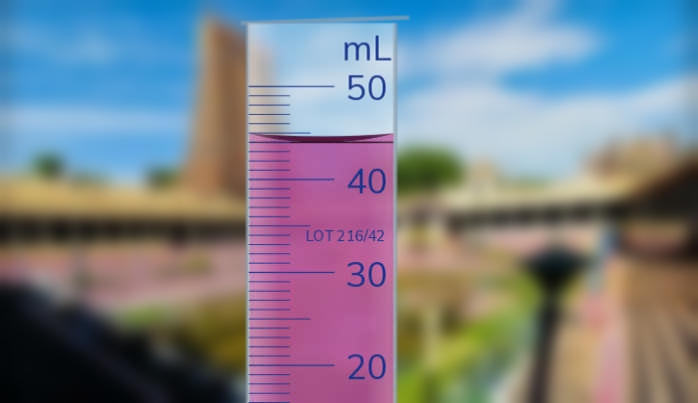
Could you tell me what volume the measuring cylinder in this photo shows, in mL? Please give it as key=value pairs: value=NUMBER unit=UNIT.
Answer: value=44 unit=mL
